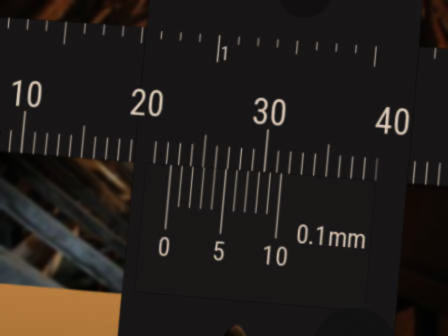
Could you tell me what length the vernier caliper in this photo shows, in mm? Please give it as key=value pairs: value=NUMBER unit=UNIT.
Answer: value=22.4 unit=mm
